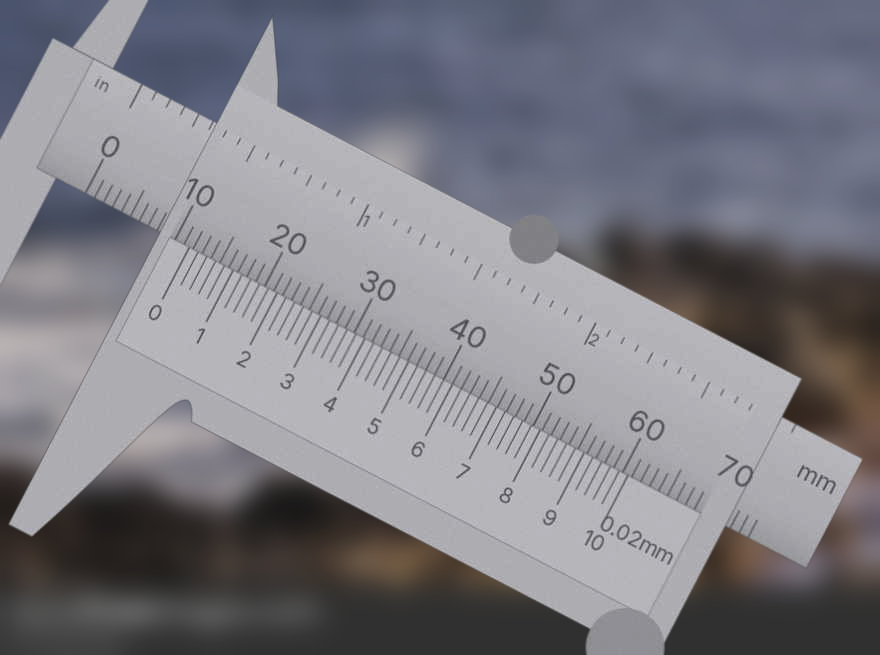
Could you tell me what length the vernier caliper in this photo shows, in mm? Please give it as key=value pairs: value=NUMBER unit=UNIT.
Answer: value=11.6 unit=mm
